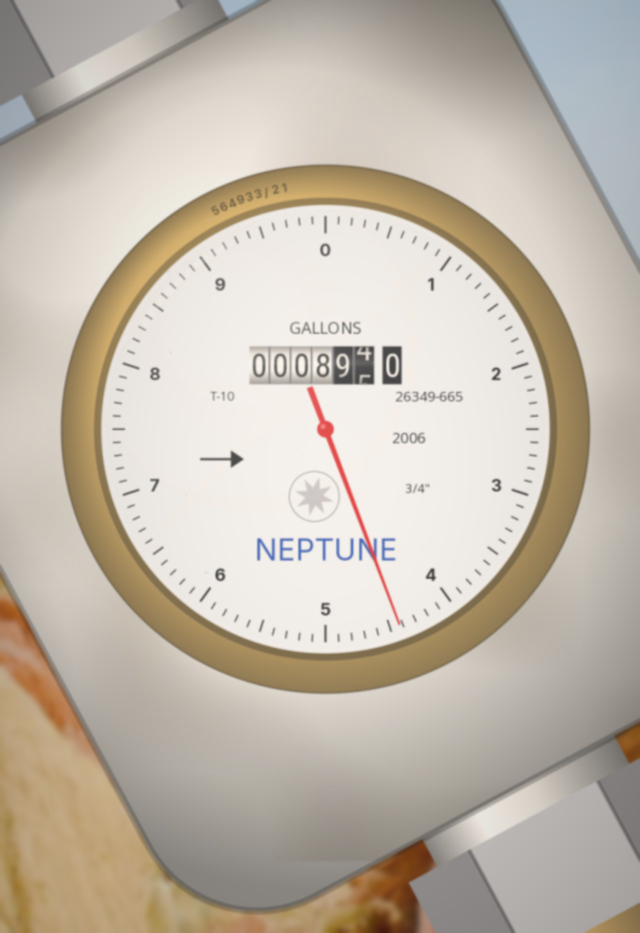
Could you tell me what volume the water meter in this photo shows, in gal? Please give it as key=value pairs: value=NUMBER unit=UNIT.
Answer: value=8944.4 unit=gal
